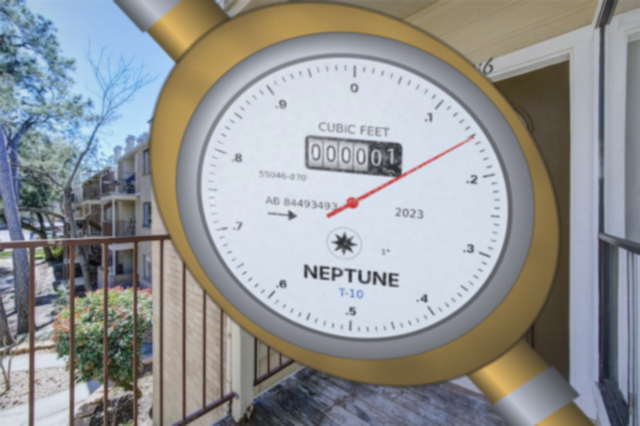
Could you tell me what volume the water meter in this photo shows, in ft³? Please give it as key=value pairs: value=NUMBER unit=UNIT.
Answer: value=1.15 unit=ft³
